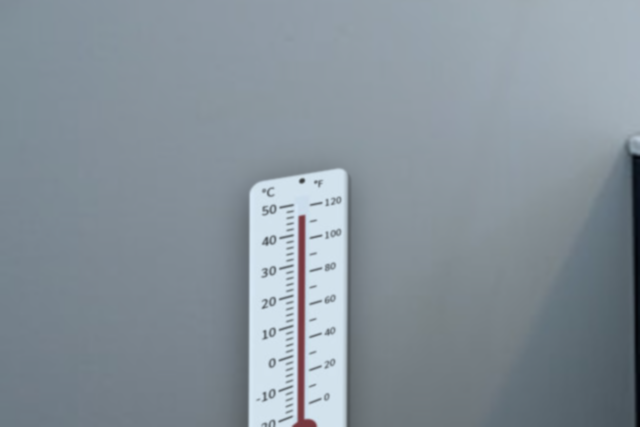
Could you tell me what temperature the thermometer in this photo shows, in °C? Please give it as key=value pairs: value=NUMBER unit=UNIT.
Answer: value=46 unit=°C
